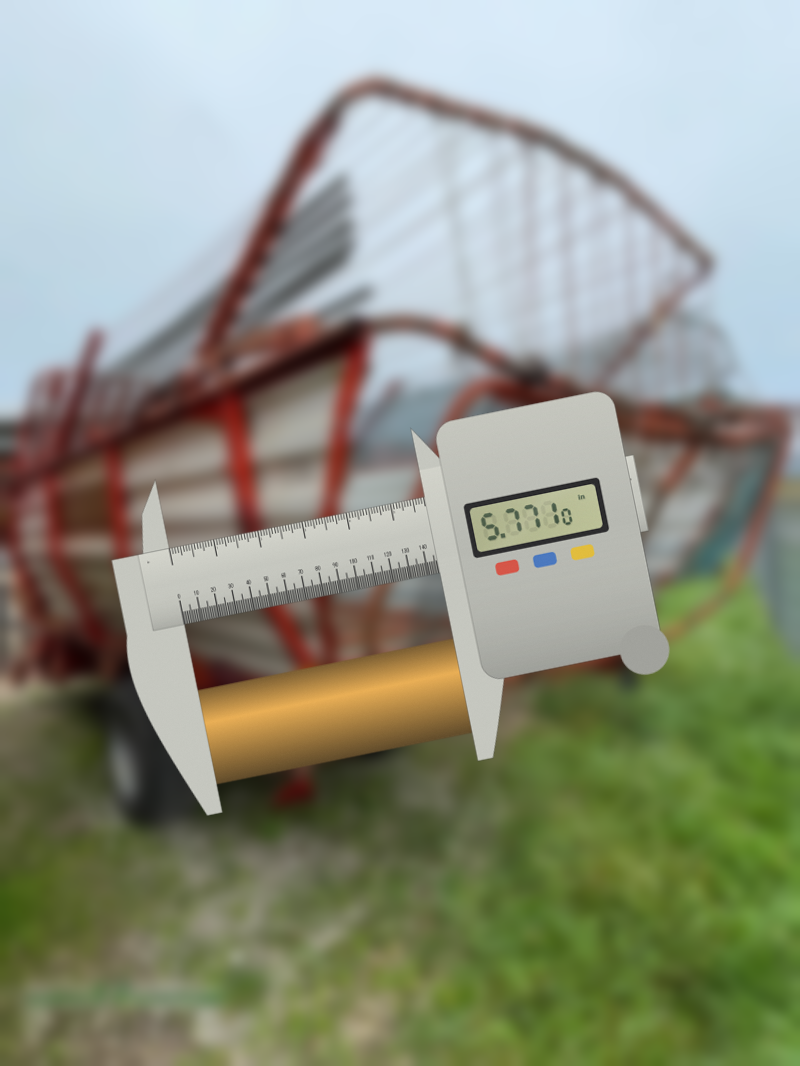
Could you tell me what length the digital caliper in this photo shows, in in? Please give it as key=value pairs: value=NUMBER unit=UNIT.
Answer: value=5.7710 unit=in
